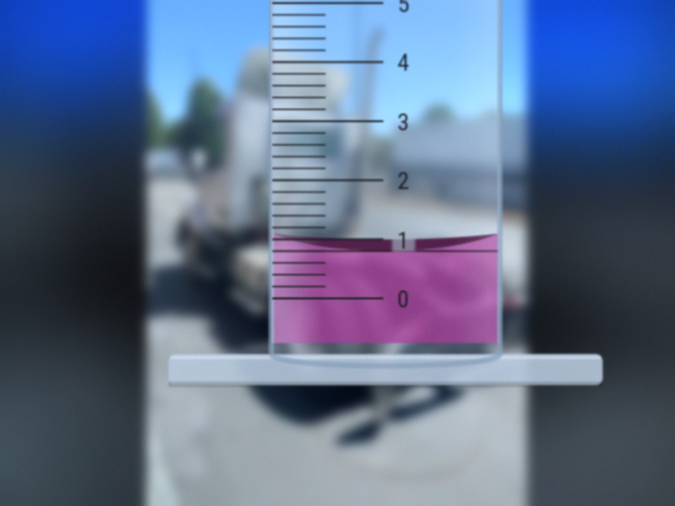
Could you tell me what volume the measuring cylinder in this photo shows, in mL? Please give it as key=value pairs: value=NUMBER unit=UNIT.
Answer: value=0.8 unit=mL
